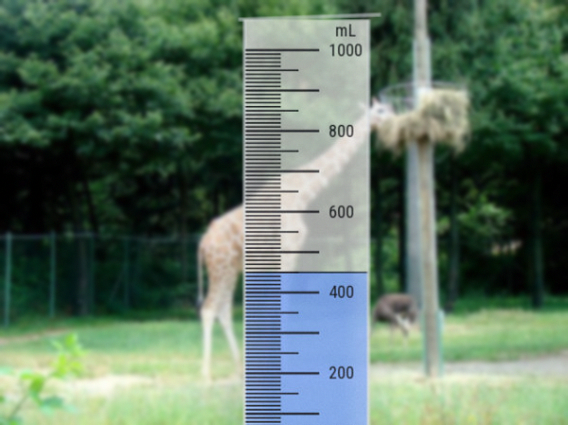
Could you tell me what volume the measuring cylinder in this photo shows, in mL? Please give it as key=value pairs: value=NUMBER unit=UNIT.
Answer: value=450 unit=mL
